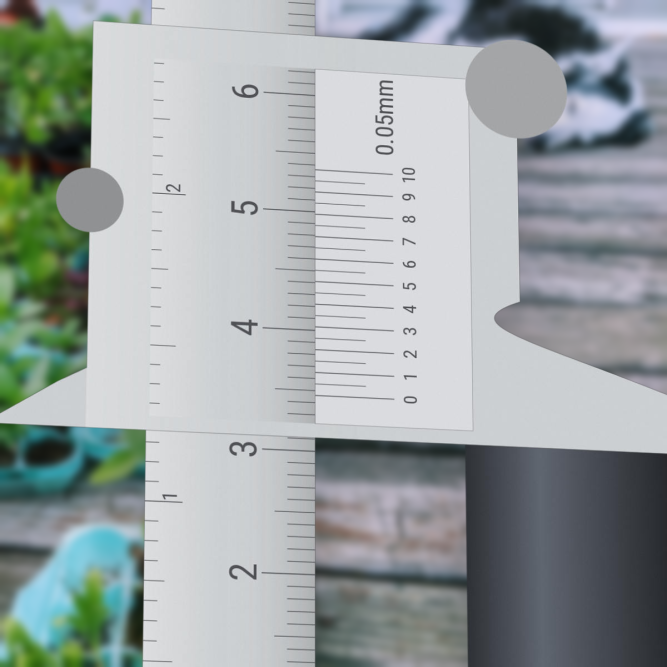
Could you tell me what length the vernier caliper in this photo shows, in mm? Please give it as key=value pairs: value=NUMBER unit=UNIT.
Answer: value=34.6 unit=mm
